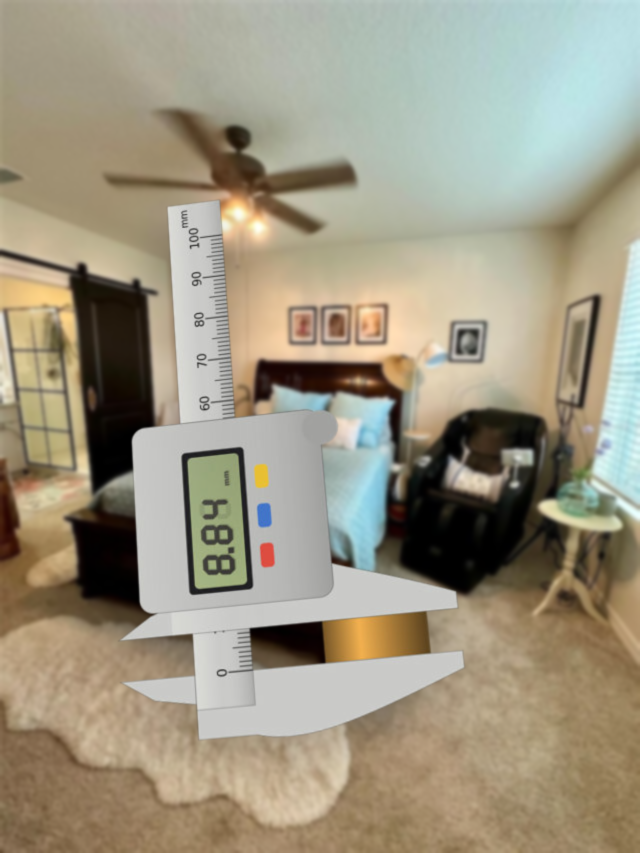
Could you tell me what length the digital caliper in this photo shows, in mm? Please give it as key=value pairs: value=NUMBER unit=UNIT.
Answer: value=8.84 unit=mm
